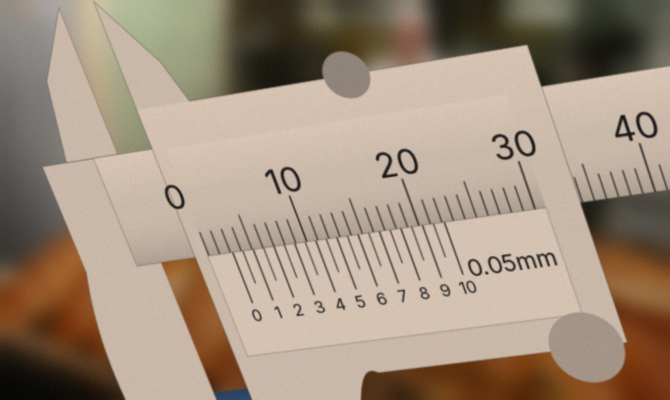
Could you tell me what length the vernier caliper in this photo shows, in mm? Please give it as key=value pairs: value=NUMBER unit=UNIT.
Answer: value=3.2 unit=mm
